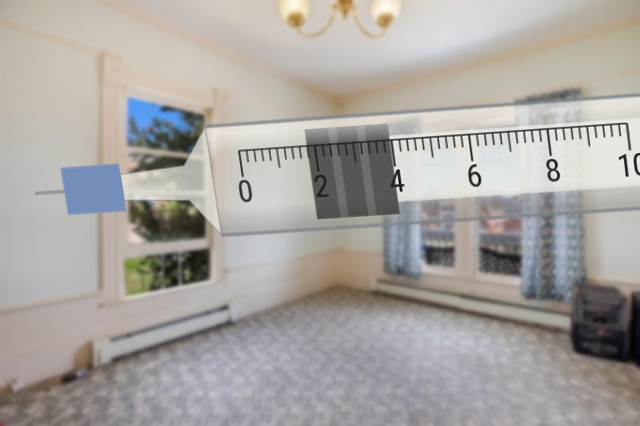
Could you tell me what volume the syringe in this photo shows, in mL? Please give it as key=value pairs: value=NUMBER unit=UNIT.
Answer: value=1.8 unit=mL
